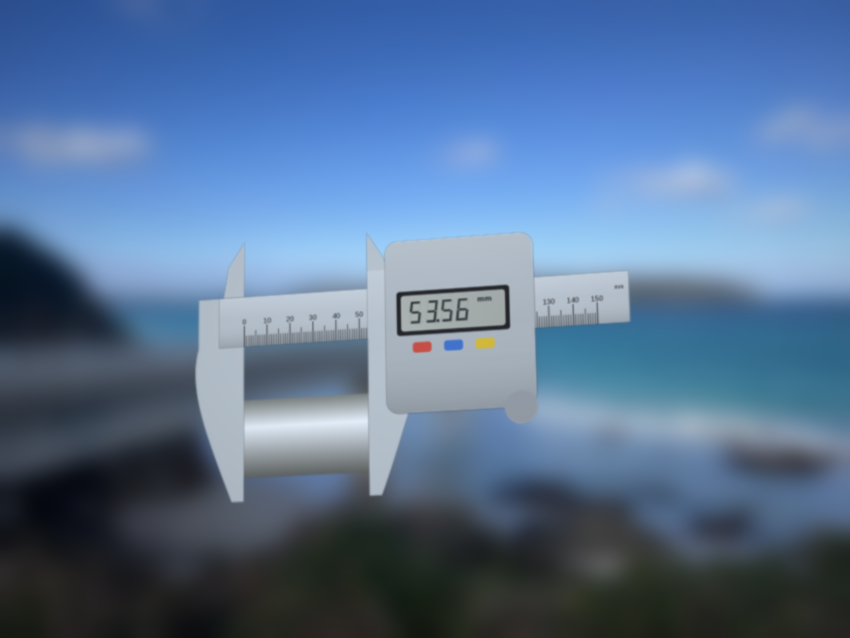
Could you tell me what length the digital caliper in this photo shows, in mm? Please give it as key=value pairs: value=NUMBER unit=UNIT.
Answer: value=53.56 unit=mm
